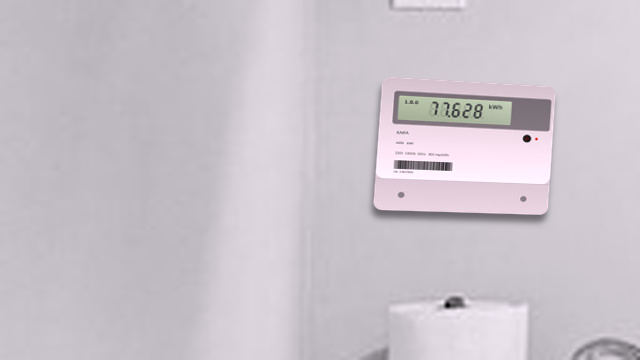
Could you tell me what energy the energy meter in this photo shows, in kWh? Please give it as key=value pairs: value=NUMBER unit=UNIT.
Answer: value=77.628 unit=kWh
